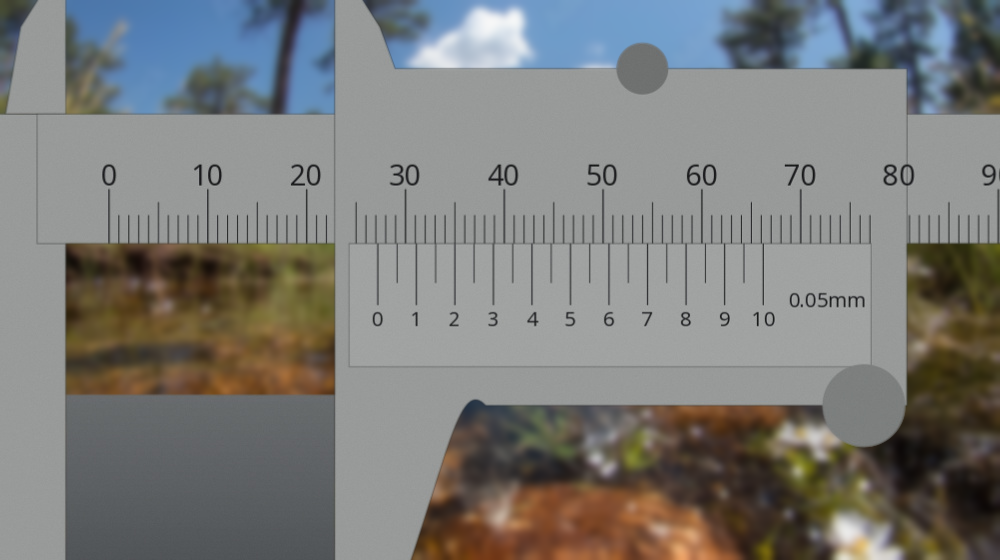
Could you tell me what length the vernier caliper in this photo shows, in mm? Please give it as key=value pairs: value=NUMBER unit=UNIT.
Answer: value=27.2 unit=mm
